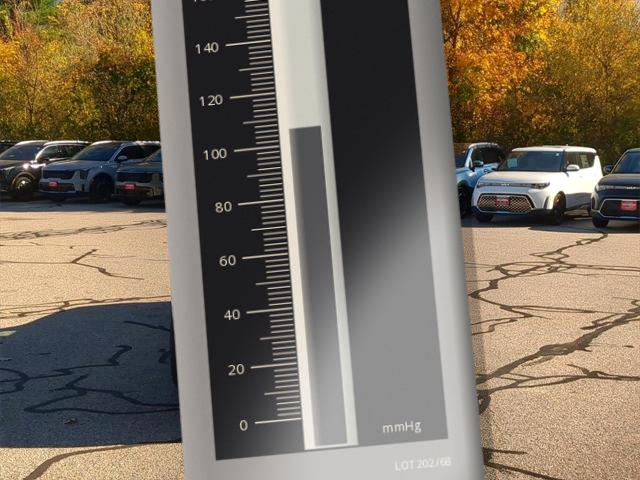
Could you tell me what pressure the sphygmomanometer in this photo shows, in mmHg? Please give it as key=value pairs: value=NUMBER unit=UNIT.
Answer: value=106 unit=mmHg
